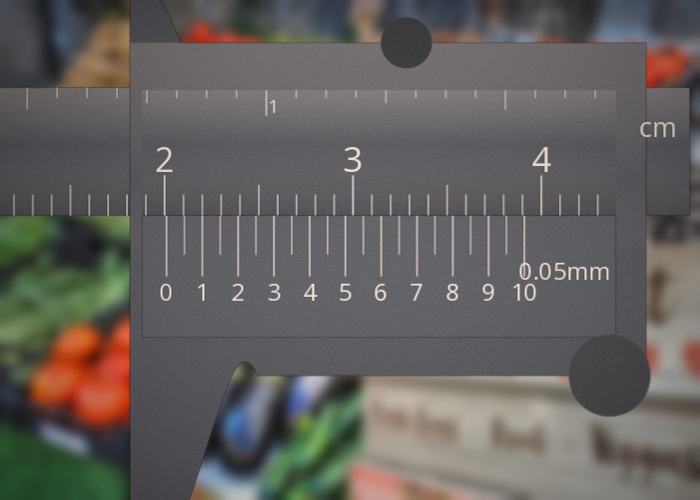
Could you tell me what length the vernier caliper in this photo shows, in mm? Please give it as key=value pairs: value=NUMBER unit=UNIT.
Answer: value=20.1 unit=mm
